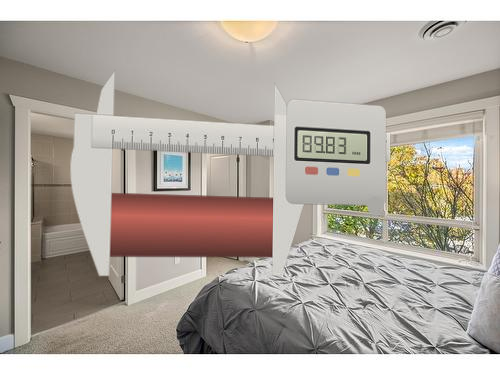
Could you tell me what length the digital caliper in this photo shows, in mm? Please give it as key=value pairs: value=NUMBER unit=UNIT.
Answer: value=89.83 unit=mm
